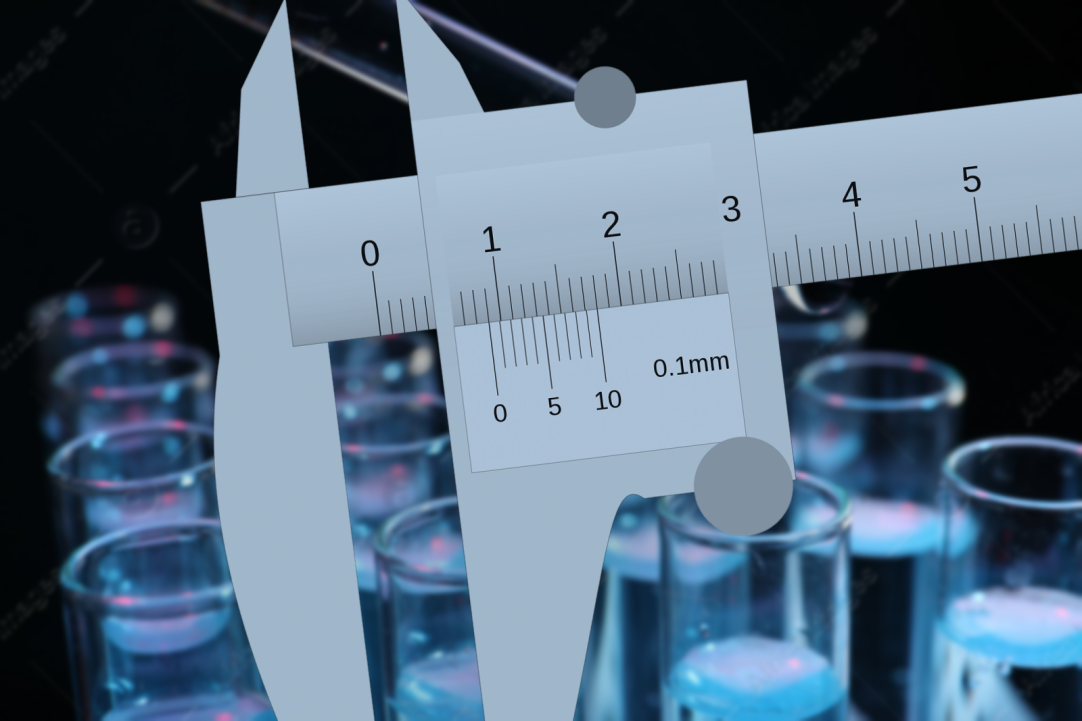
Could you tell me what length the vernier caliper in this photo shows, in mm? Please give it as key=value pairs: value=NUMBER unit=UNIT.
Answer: value=9.0 unit=mm
